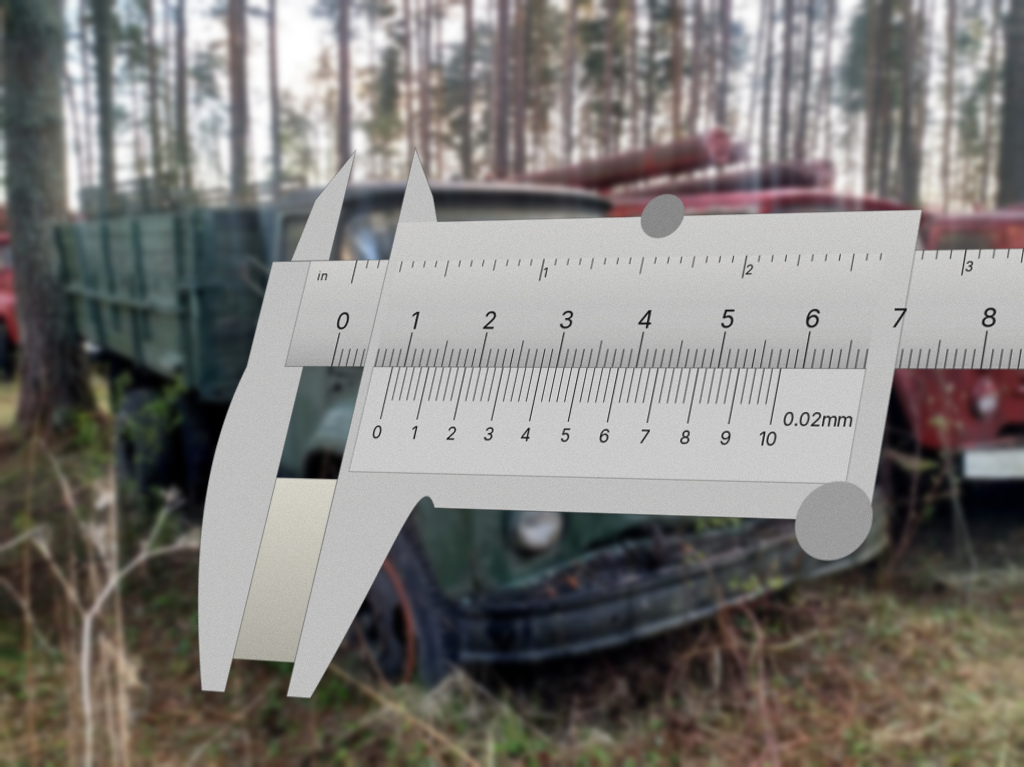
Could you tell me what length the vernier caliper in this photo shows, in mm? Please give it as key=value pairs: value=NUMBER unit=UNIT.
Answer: value=8.4 unit=mm
